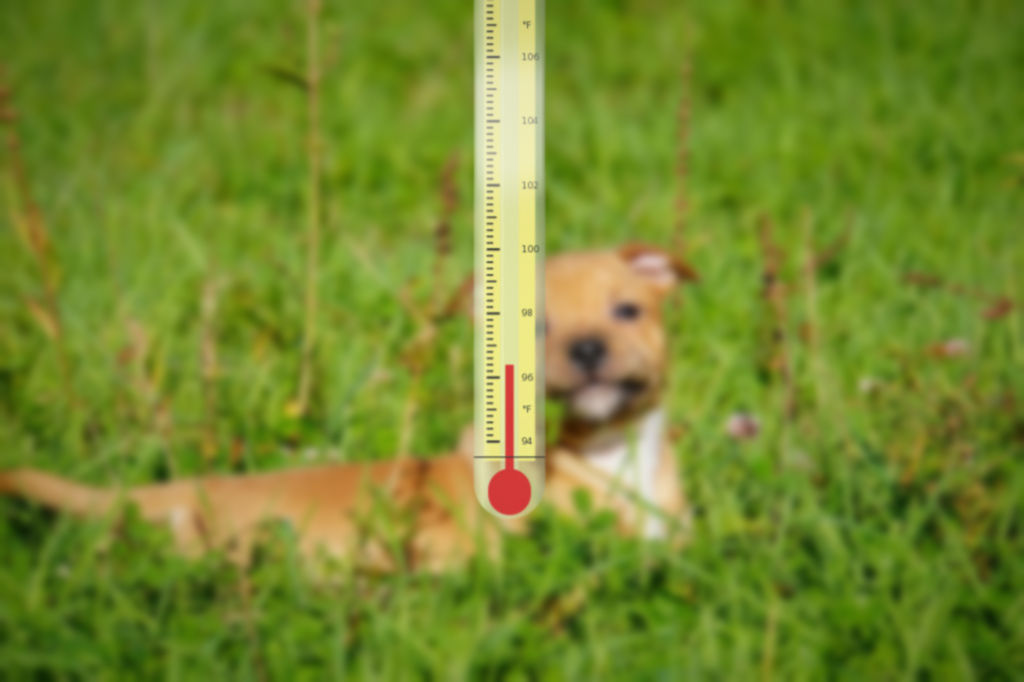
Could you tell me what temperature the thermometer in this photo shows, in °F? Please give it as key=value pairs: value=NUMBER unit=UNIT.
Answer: value=96.4 unit=°F
